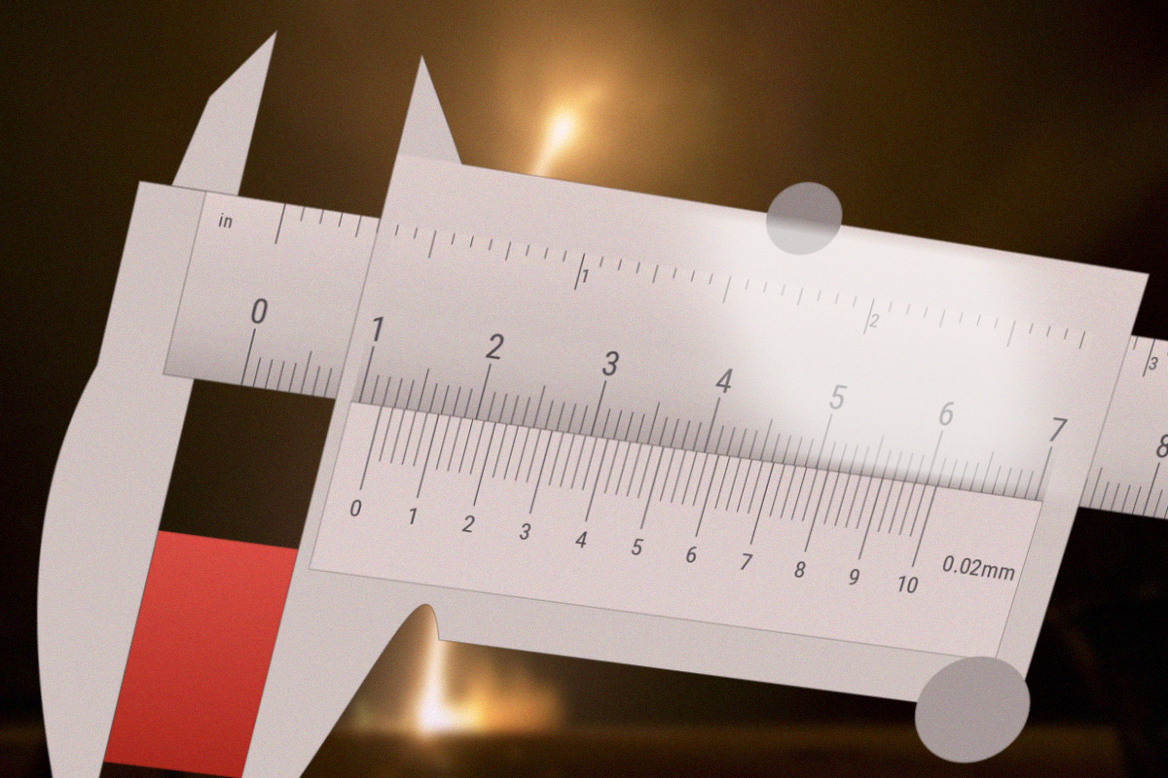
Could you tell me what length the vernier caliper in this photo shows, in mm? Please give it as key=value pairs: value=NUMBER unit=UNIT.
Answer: value=11.9 unit=mm
